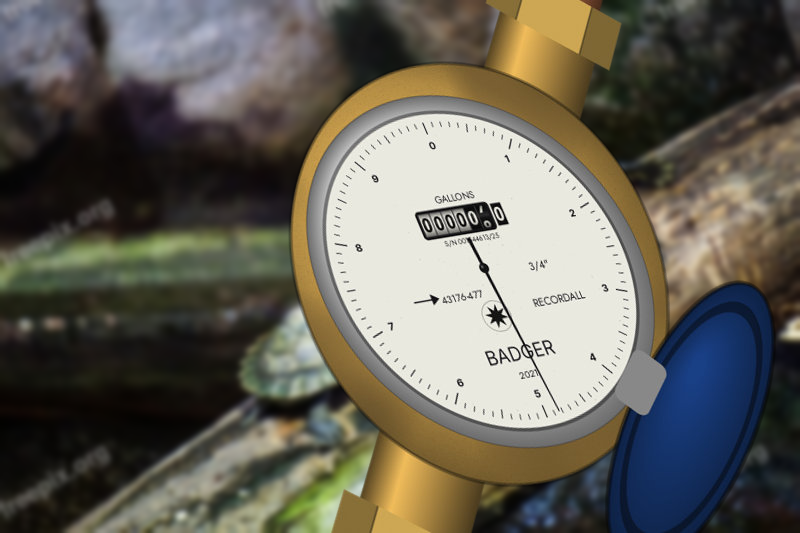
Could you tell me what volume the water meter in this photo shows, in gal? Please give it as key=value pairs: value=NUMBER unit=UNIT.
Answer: value=74.8 unit=gal
